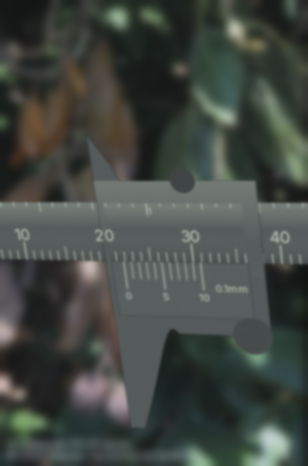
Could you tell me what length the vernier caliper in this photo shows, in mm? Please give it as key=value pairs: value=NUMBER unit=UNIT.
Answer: value=21.8 unit=mm
